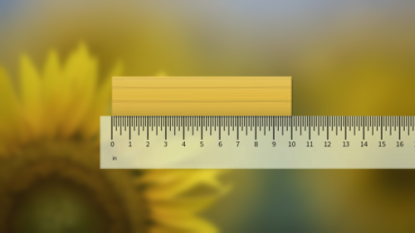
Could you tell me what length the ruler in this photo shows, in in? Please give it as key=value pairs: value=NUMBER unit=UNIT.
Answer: value=10 unit=in
